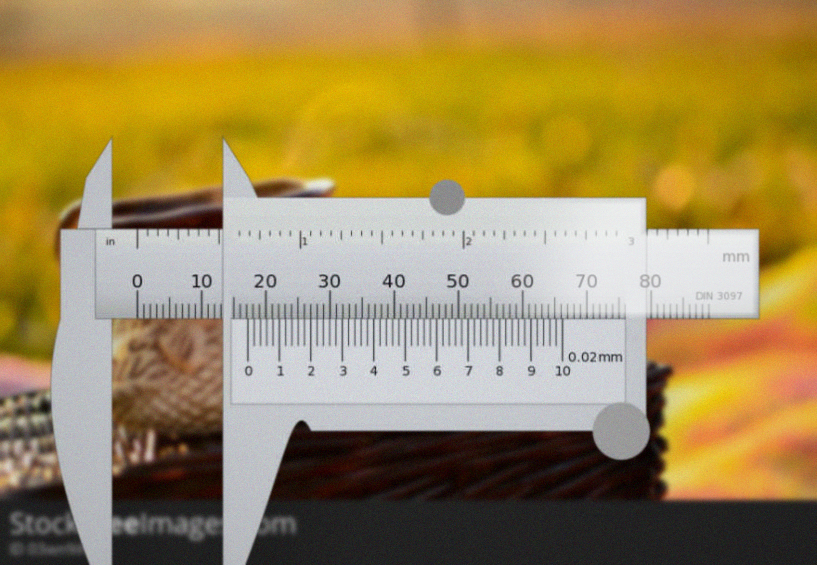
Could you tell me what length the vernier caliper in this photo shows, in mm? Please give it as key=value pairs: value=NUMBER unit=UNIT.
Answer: value=17.2 unit=mm
